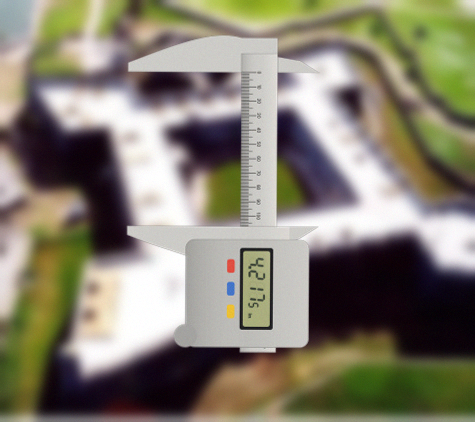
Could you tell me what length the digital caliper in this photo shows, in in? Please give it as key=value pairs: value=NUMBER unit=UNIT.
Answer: value=4.2175 unit=in
